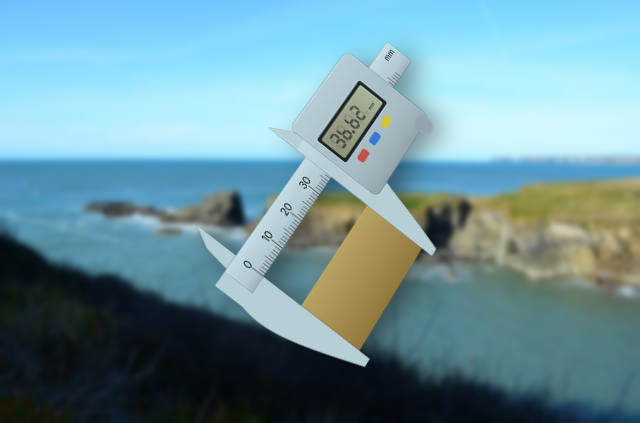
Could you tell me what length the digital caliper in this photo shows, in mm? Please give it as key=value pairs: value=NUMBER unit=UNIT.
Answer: value=36.62 unit=mm
